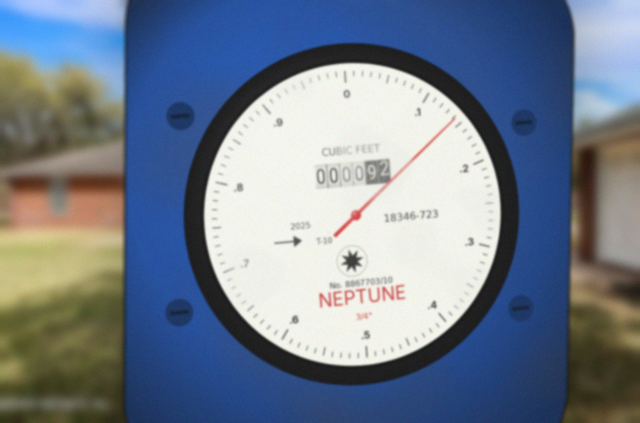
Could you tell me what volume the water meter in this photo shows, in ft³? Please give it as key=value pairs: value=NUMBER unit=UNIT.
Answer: value=92.14 unit=ft³
